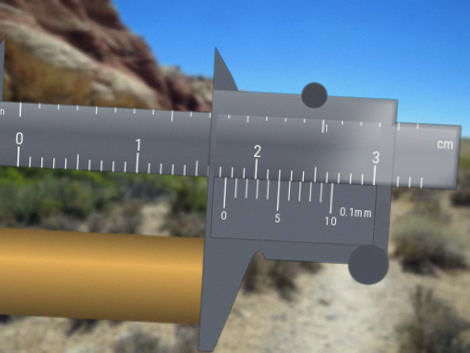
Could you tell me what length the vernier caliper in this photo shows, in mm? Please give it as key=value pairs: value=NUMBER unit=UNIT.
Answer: value=17.5 unit=mm
